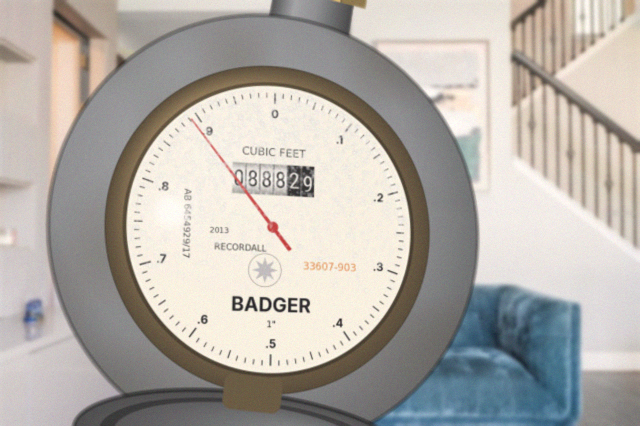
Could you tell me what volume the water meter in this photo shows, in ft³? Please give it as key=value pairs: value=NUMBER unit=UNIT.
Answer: value=88828.89 unit=ft³
